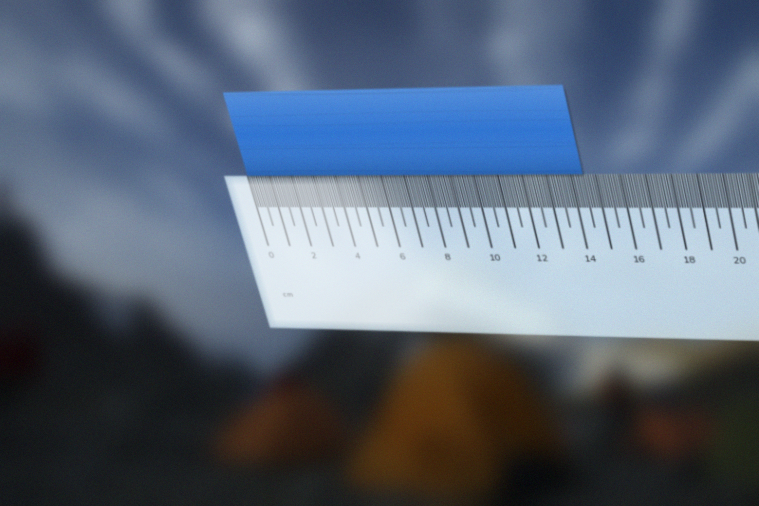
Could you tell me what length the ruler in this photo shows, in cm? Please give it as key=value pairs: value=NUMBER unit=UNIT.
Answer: value=14.5 unit=cm
